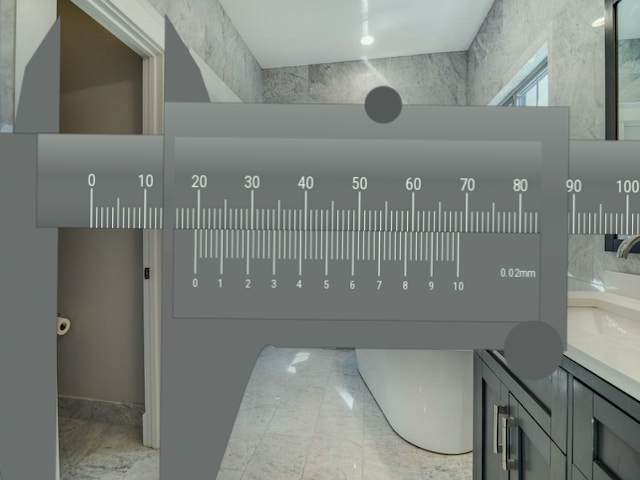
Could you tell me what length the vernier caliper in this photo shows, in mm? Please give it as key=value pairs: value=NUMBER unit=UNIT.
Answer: value=19.5 unit=mm
